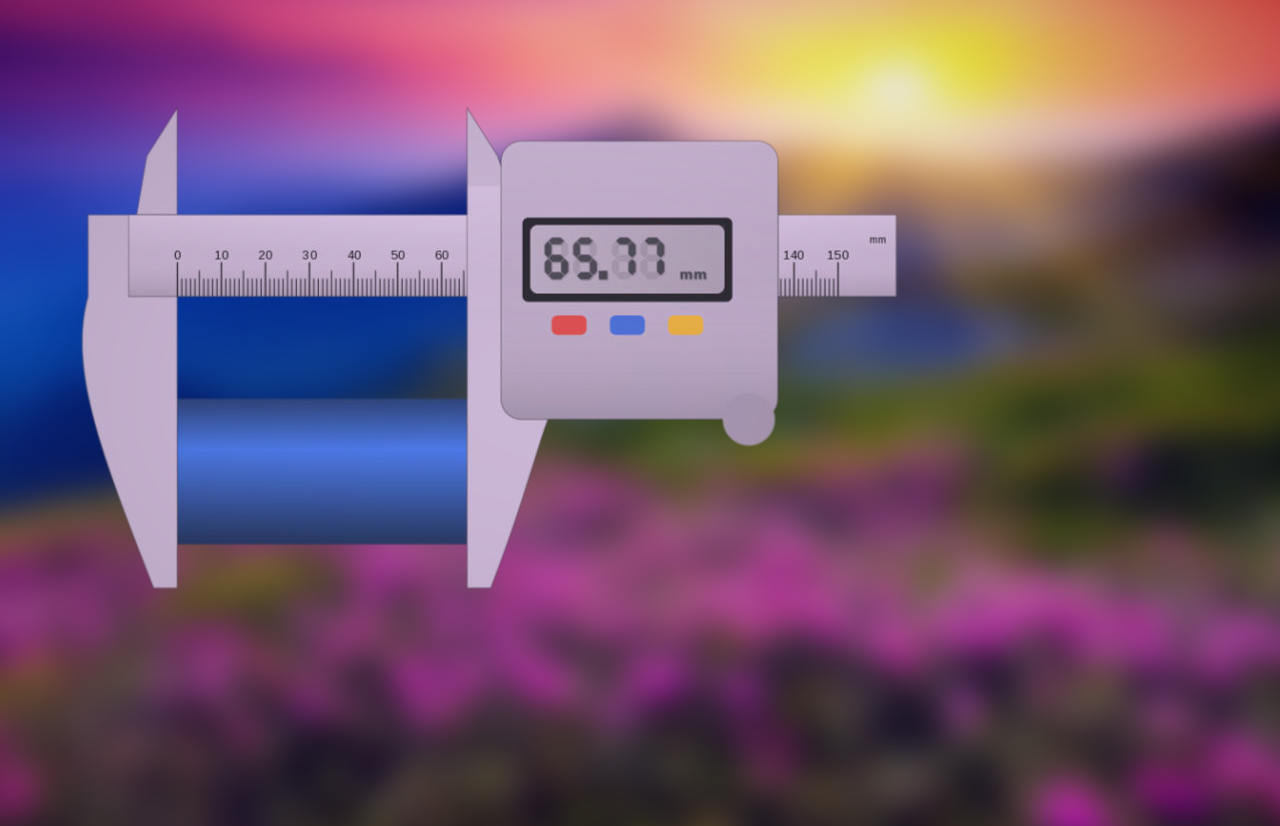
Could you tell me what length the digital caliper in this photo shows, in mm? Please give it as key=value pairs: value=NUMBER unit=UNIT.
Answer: value=65.77 unit=mm
